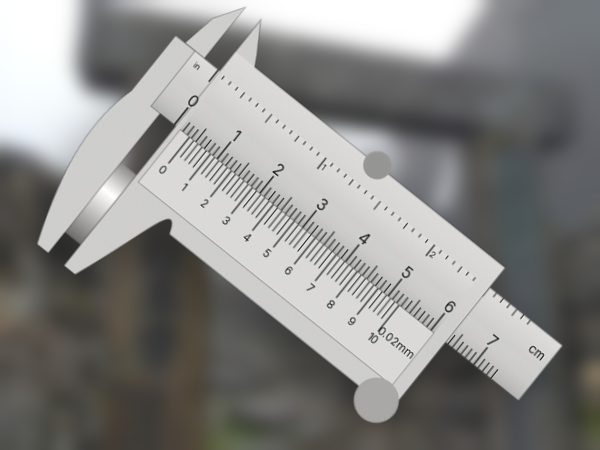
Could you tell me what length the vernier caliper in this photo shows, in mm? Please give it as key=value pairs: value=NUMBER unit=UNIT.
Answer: value=3.6 unit=mm
